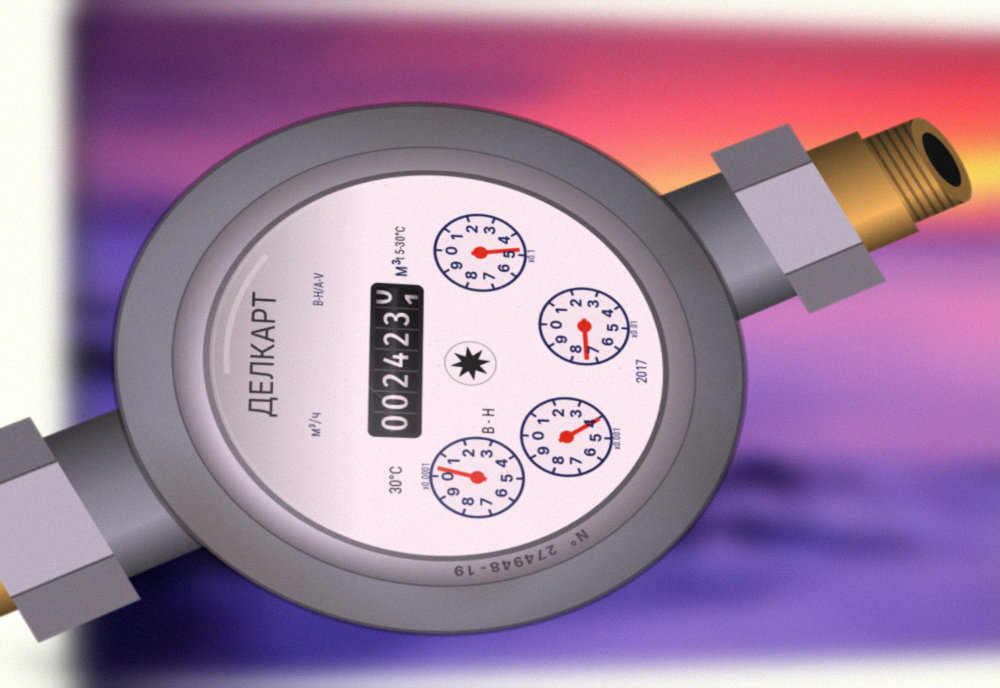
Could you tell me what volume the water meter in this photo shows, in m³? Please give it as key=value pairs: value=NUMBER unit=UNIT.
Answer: value=24230.4740 unit=m³
